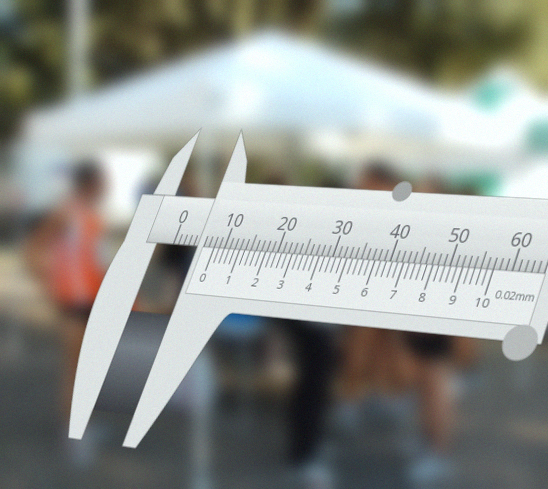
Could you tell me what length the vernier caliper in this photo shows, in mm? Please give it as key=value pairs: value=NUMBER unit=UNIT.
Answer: value=8.0 unit=mm
